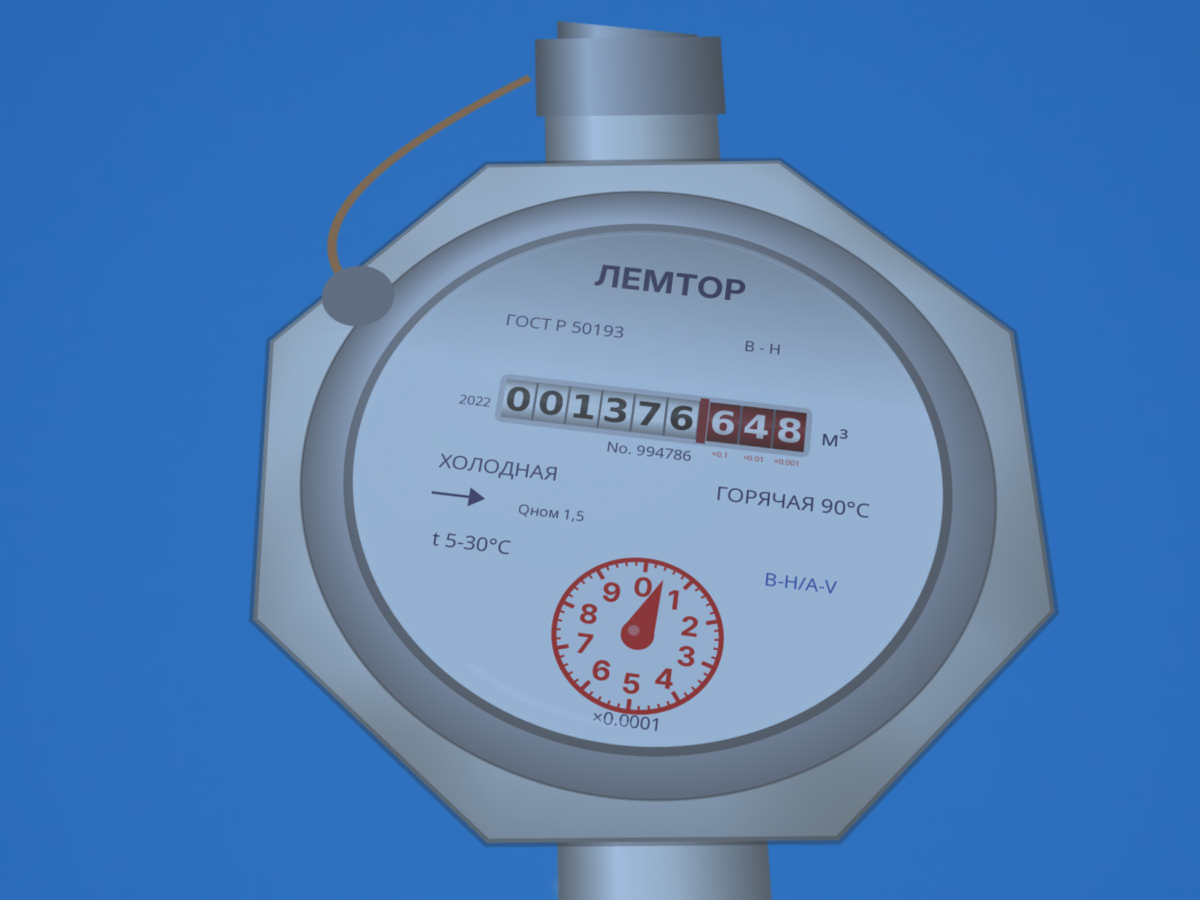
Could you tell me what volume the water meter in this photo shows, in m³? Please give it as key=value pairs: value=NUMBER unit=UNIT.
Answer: value=1376.6480 unit=m³
